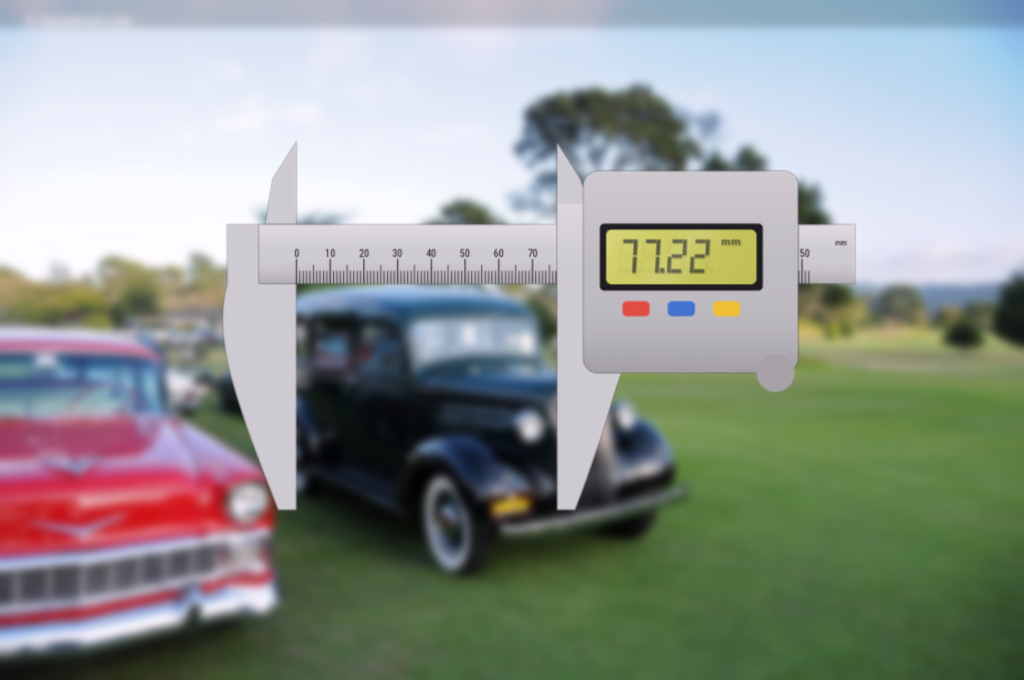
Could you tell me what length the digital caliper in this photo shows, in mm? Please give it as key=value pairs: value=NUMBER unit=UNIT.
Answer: value=77.22 unit=mm
